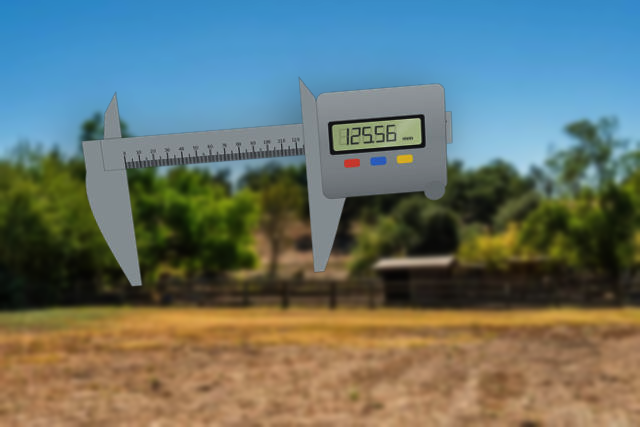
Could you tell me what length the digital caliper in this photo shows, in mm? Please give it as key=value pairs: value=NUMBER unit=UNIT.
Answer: value=125.56 unit=mm
